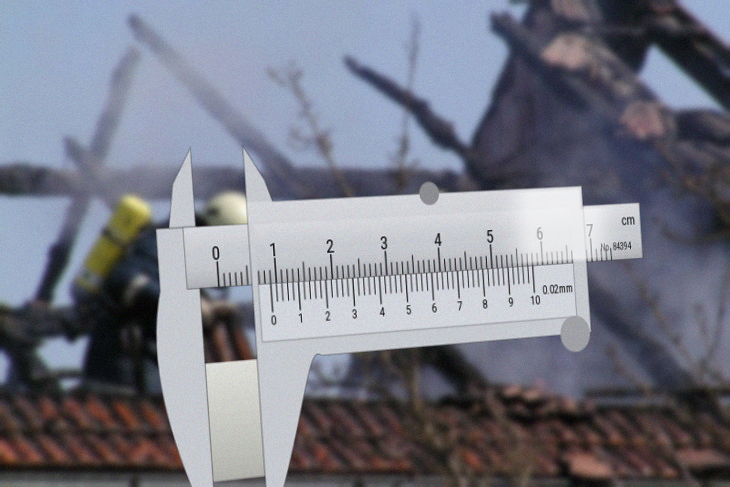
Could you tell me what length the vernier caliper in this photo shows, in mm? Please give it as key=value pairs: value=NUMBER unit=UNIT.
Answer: value=9.0 unit=mm
